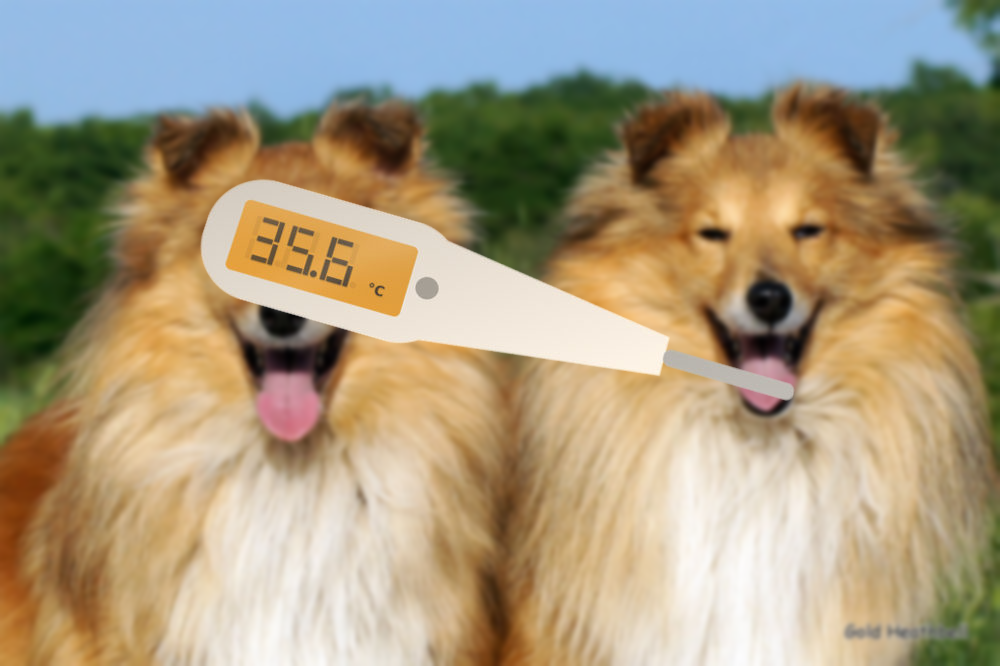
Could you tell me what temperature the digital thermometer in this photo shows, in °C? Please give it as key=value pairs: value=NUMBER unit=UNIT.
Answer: value=35.6 unit=°C
